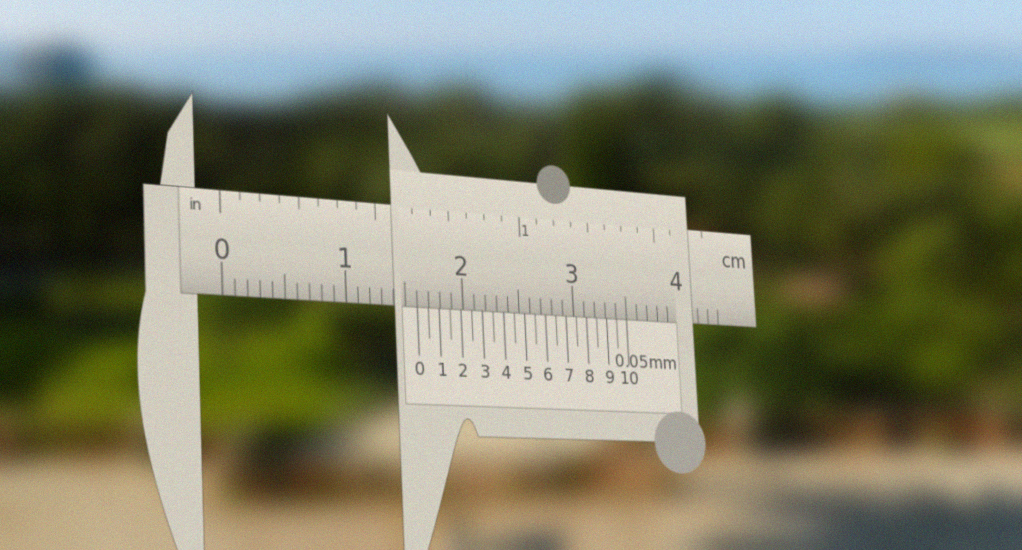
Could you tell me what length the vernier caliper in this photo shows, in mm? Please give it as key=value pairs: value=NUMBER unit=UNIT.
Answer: value=16.0 unit=mm
